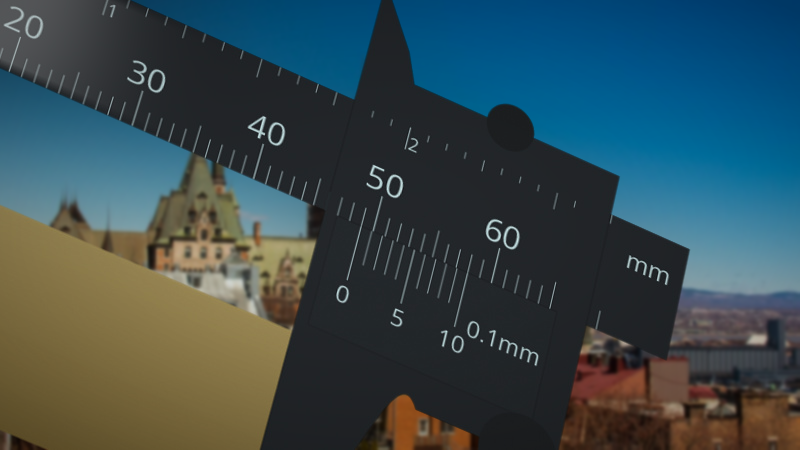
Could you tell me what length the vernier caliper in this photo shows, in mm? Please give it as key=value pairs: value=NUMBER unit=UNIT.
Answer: value=49.0 unit=mm
